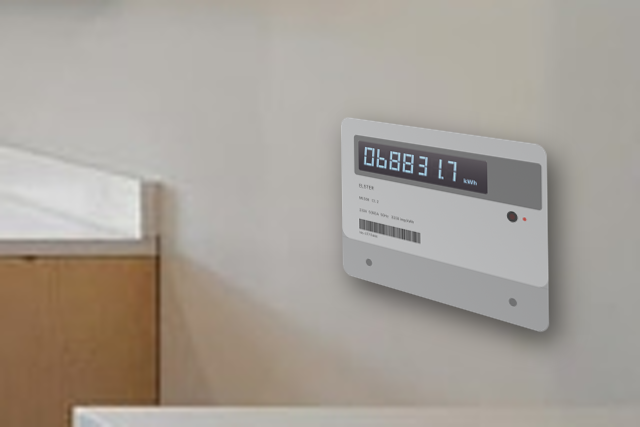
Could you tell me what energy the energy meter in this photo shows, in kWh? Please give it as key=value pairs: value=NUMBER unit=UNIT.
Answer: value=68831.7 unit=kWh
